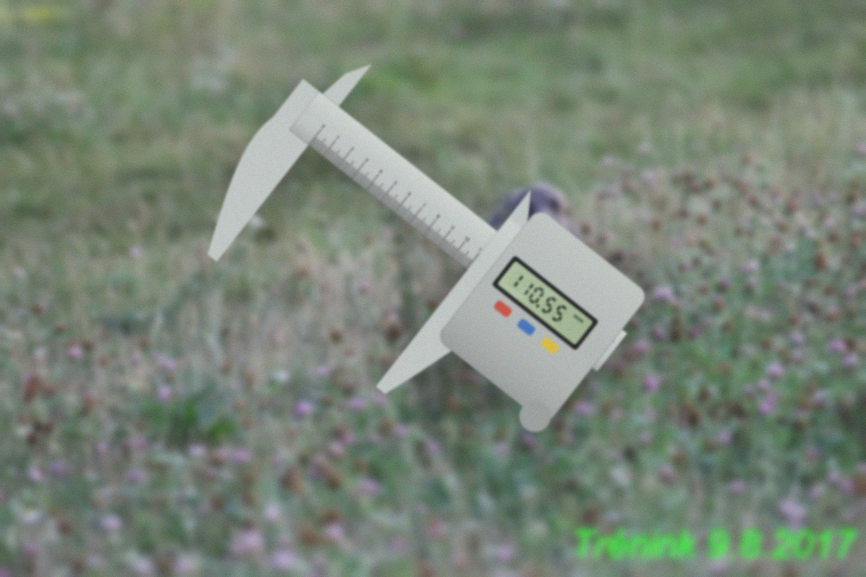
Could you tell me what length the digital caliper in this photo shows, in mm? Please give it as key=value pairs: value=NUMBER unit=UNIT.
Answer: value=110.55 unit=mm
